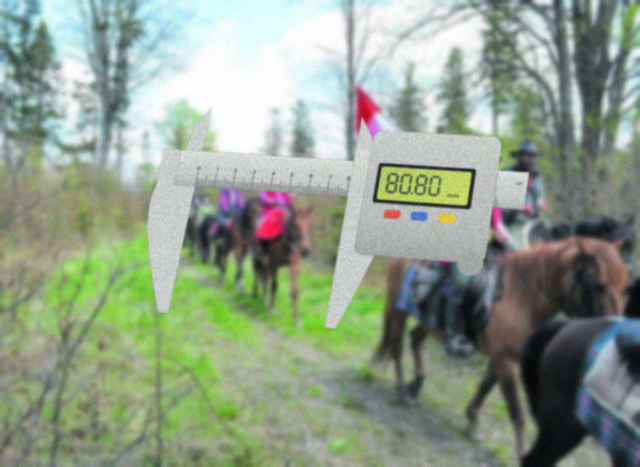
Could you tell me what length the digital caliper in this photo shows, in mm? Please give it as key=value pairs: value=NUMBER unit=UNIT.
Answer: value=80.80 unit=mm
